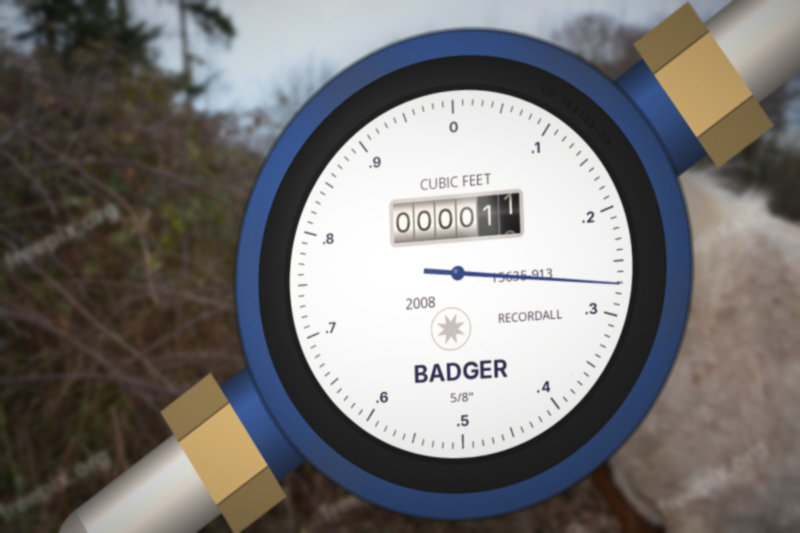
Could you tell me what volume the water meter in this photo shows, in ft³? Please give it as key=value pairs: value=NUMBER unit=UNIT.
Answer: value=11.27 unit=ft³
